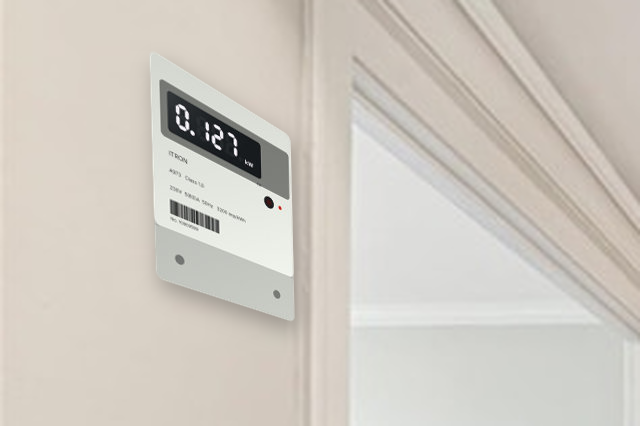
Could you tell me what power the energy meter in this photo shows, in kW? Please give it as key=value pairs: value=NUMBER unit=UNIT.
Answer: value=0.127 unit=kW
